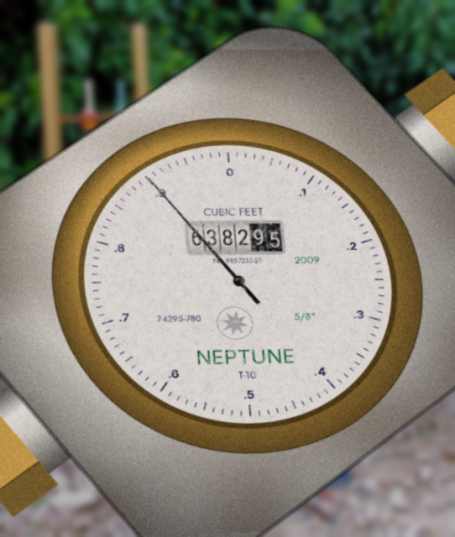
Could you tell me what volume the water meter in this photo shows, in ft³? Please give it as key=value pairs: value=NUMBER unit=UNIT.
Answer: value=638294.90 unit=ft³
